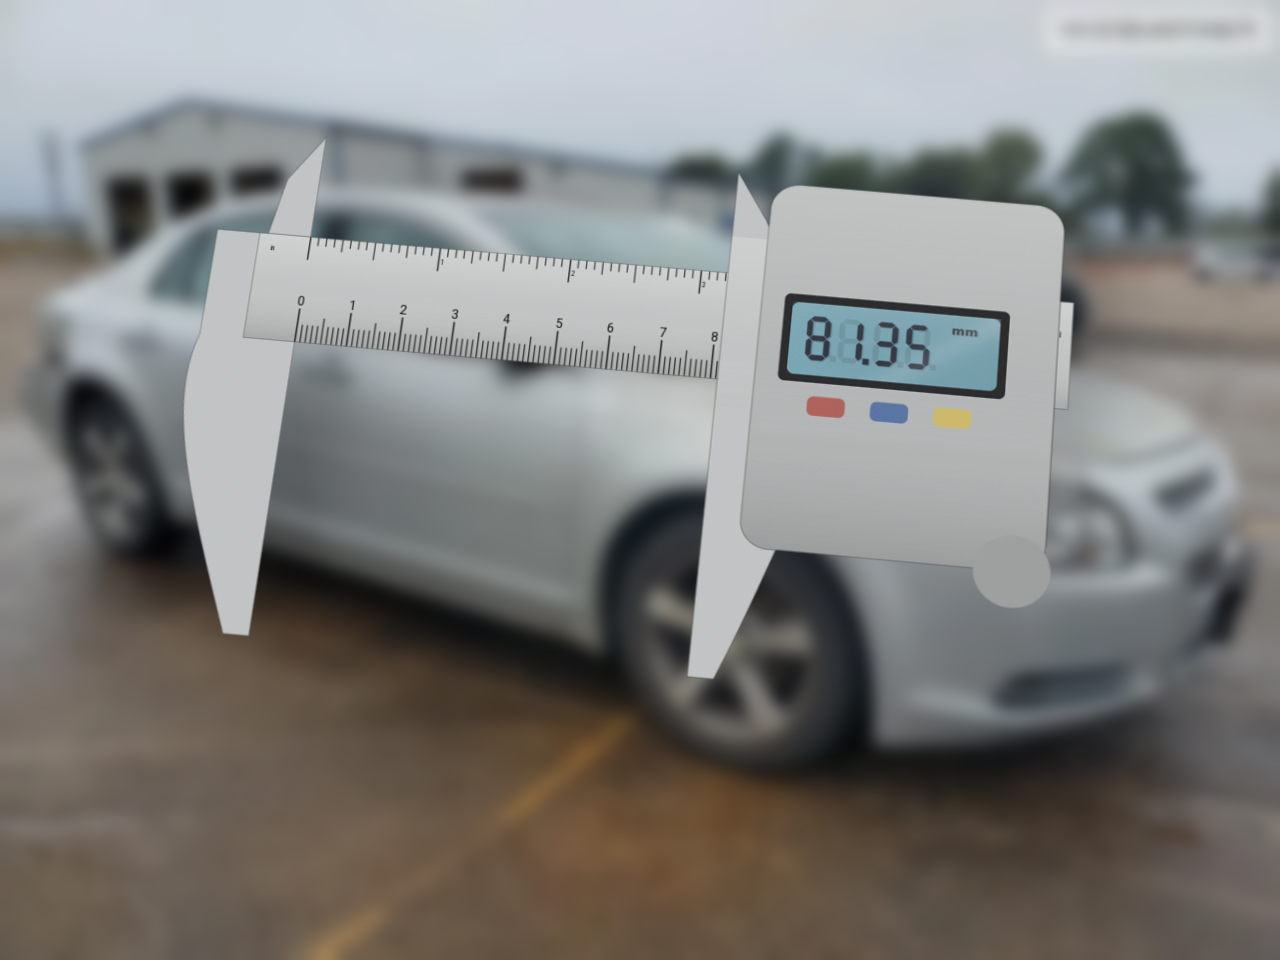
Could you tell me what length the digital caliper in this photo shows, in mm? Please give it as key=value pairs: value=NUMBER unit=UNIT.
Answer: value=81.35 unit=mm
